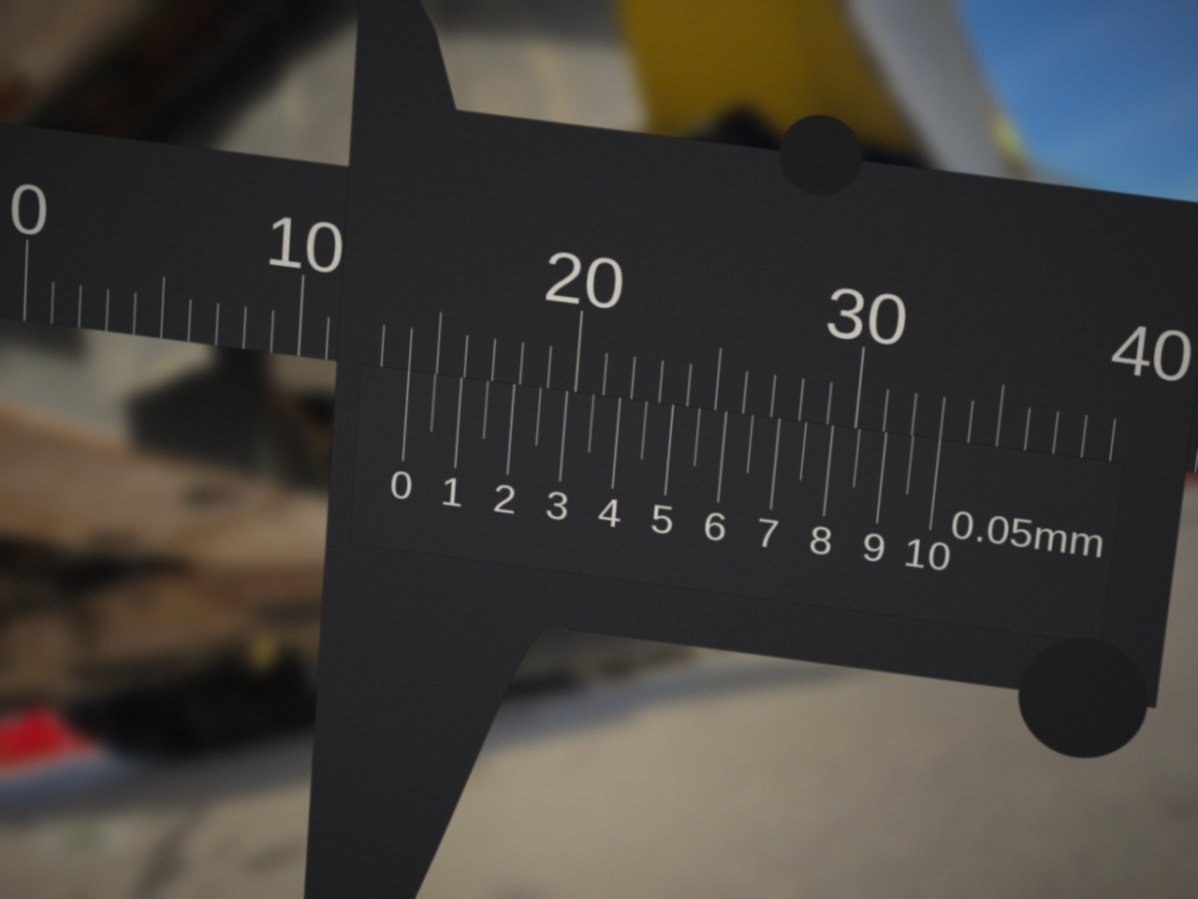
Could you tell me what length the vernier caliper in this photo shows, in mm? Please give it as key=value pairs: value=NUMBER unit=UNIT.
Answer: value=14.00 unit=mm
